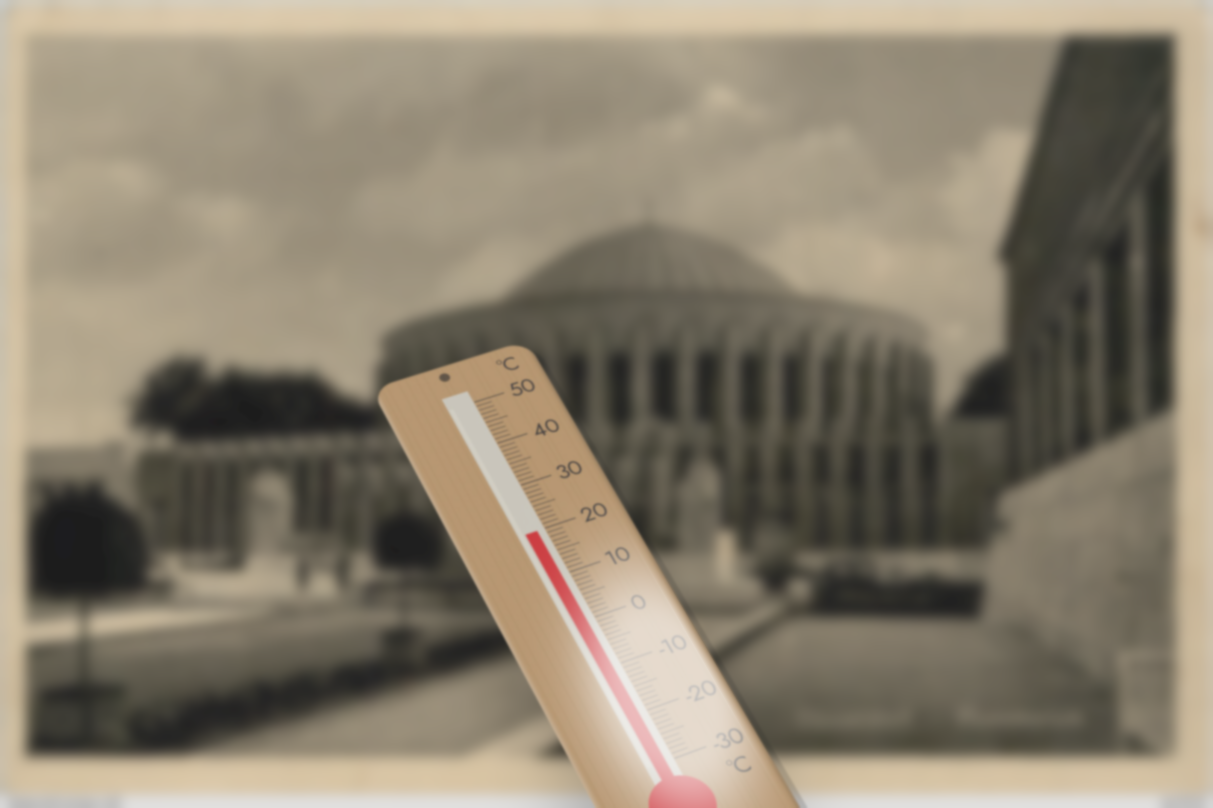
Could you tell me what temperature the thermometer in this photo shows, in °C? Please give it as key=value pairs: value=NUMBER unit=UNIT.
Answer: value=20 unit=°C
